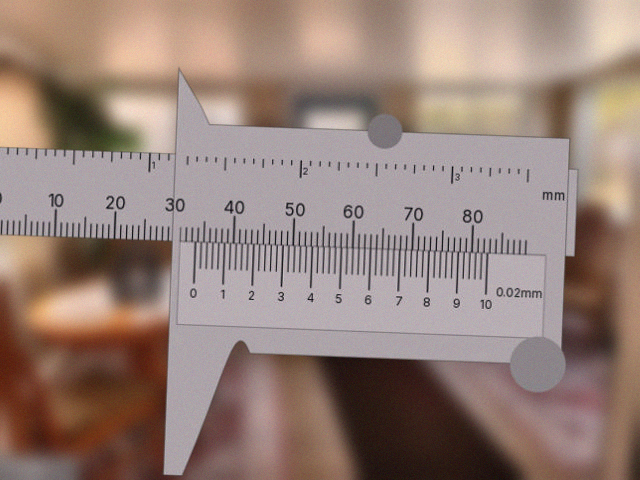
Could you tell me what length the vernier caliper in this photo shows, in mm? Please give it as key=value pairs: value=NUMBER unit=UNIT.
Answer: value=33.6 unit=mm
